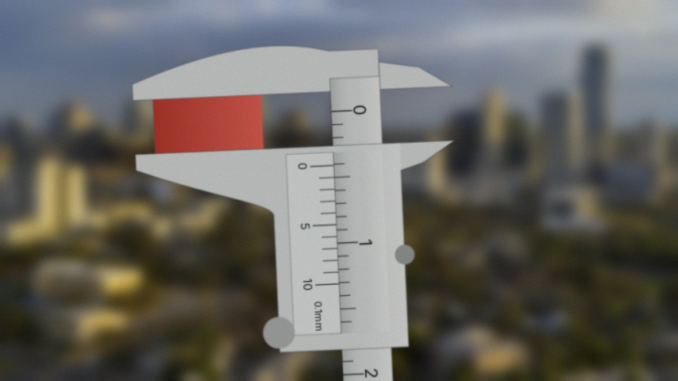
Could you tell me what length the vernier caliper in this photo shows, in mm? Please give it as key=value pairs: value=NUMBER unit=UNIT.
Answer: value=4.1 unit=mm
